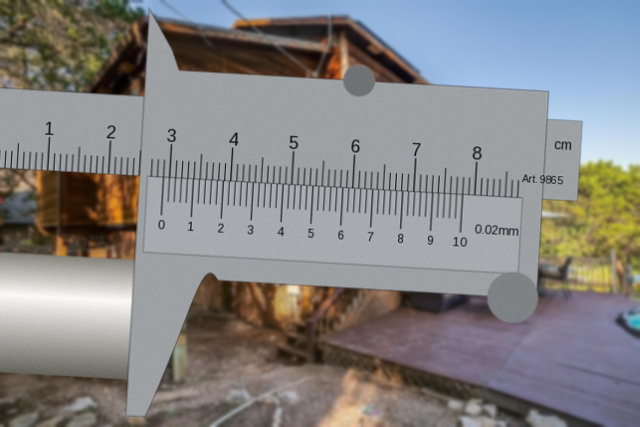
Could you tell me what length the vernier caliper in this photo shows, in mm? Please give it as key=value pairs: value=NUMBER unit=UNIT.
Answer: value=29.0 unit=mm
